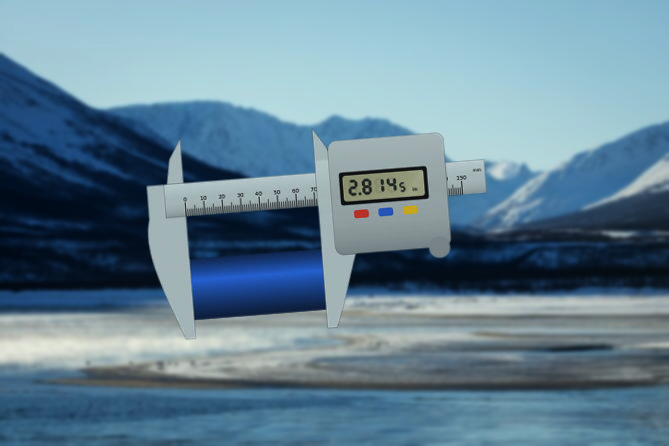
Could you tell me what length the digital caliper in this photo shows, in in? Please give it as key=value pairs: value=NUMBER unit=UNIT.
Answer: value=2.8145 unit=in
